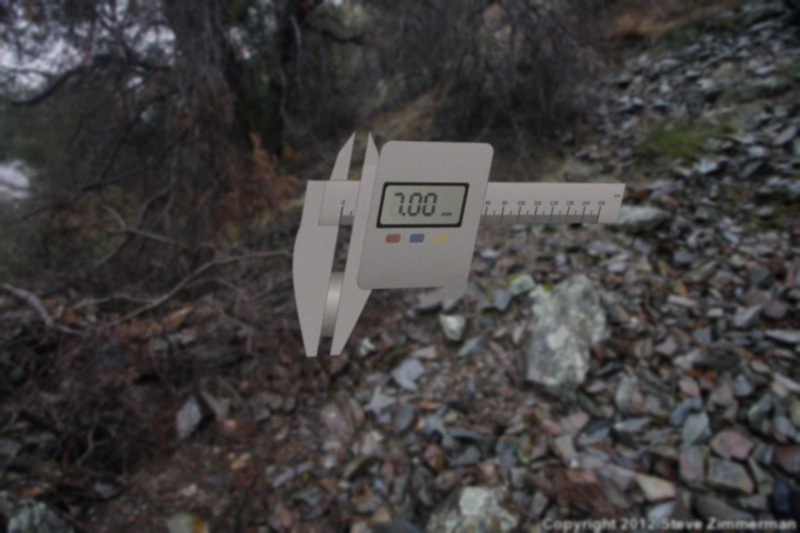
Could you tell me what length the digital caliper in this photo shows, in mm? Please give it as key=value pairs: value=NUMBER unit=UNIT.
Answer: value=7.00 unit=mm
